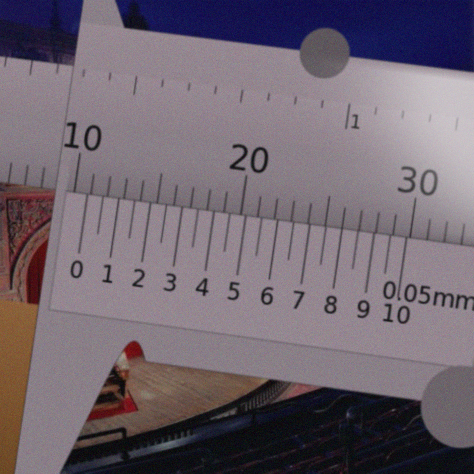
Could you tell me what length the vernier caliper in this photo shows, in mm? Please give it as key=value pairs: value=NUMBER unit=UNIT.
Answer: value=10.8 unit=mm
